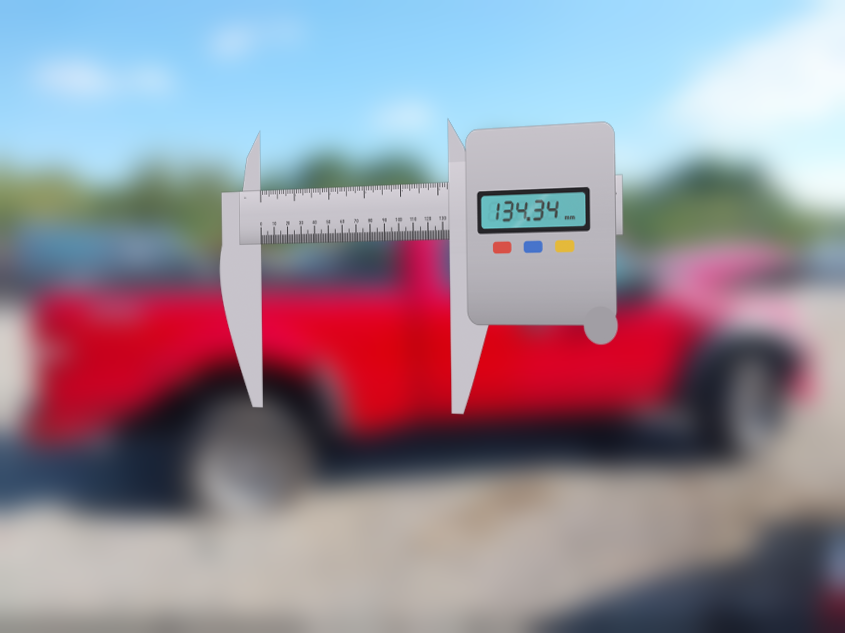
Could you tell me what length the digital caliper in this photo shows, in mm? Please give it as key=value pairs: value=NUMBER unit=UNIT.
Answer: value=134.34 unit=mm
